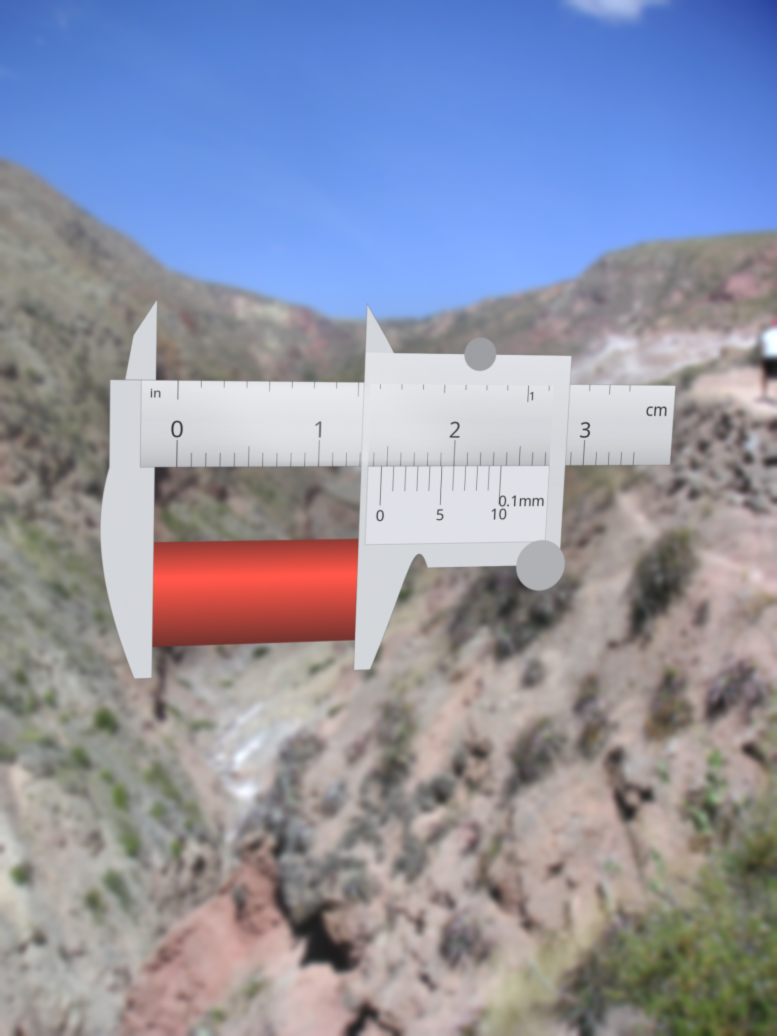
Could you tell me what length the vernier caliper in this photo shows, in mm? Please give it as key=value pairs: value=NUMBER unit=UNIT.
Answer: value=14.6 unit=mm
